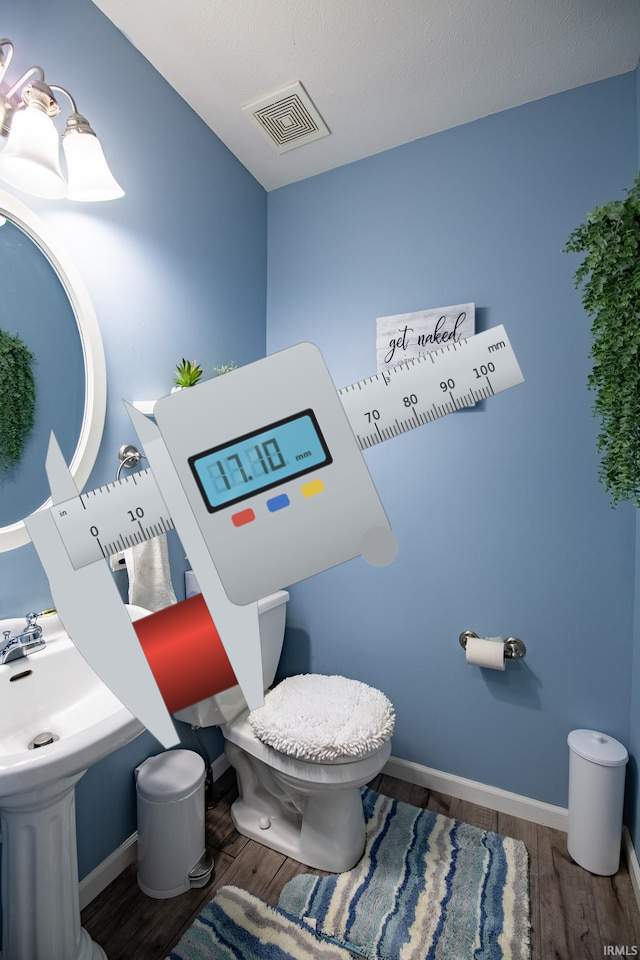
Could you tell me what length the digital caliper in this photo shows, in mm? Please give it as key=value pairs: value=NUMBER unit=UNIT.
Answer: value=17.10 unit=mm
